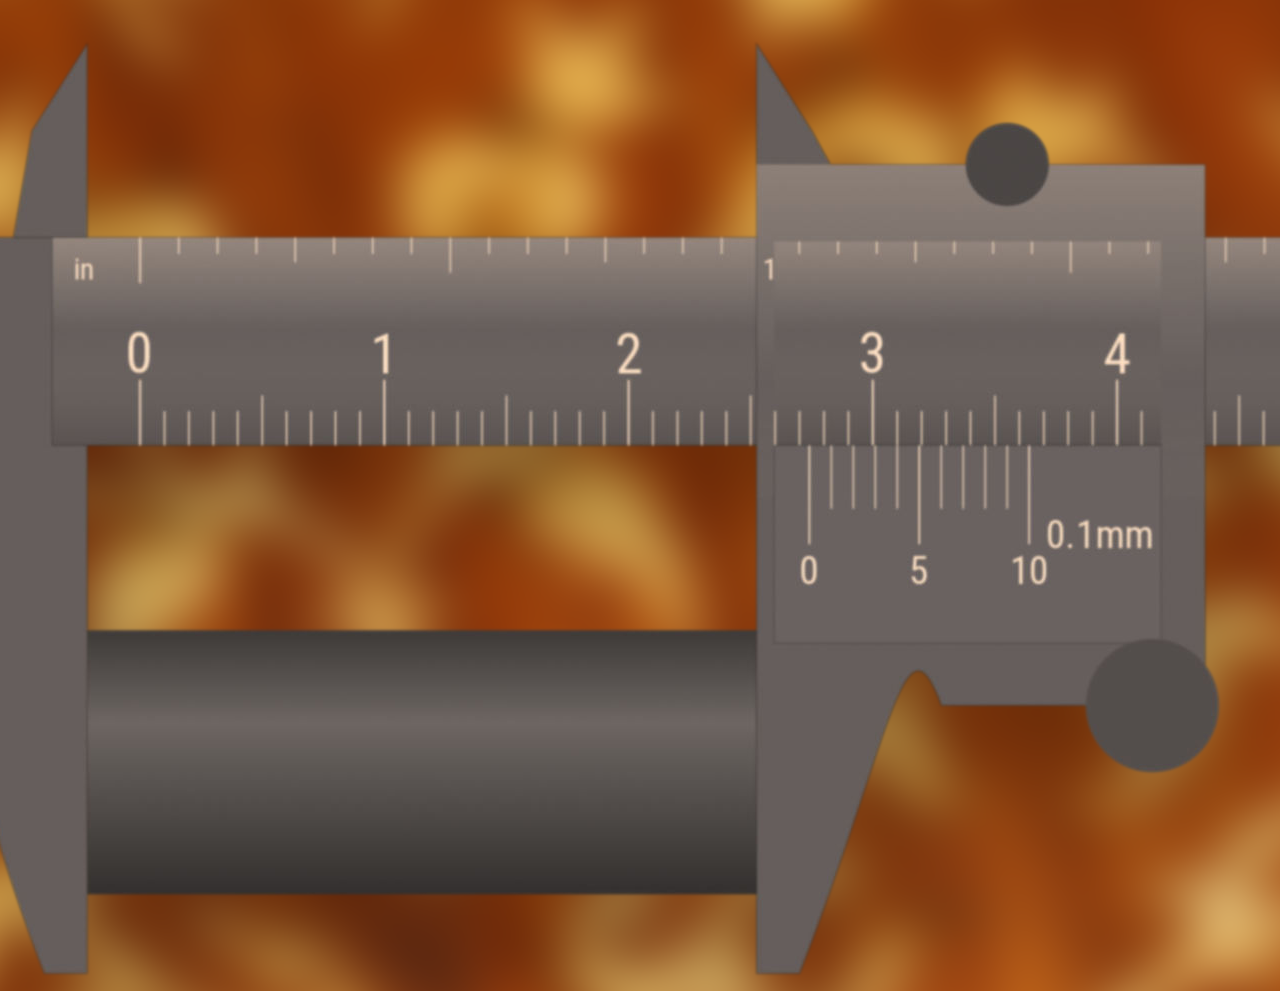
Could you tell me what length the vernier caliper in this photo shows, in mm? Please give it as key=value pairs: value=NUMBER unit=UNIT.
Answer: value=27.4 unit=mm
